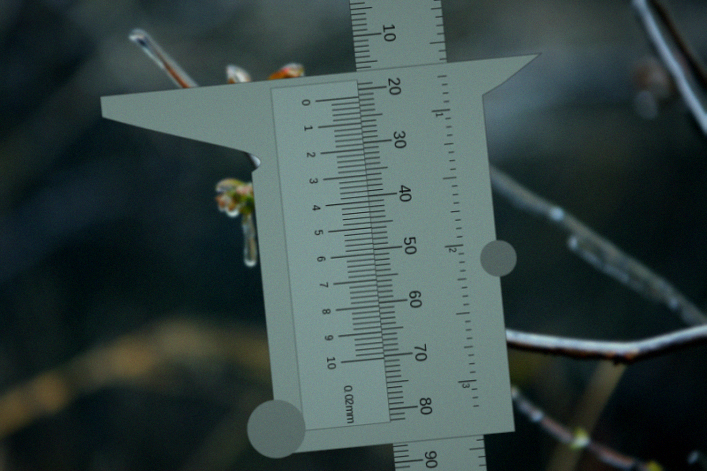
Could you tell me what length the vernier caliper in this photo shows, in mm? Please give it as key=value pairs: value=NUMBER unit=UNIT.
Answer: value=21.4 unit=mm
